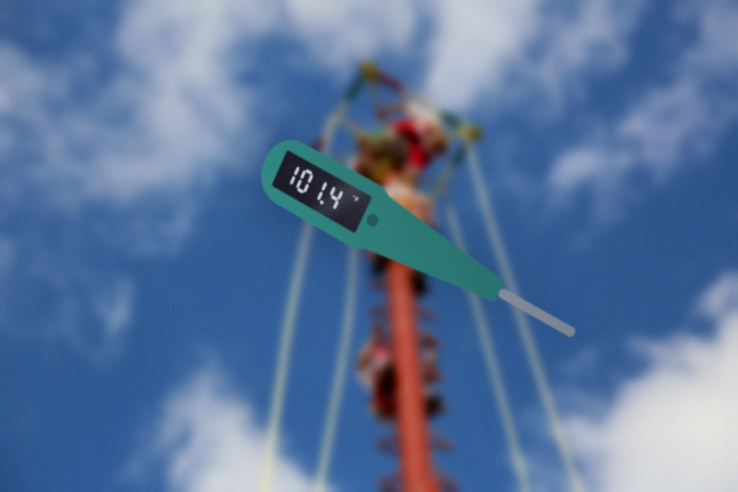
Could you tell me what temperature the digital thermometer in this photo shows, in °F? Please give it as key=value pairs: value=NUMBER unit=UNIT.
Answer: value=101.4 unit=°F
